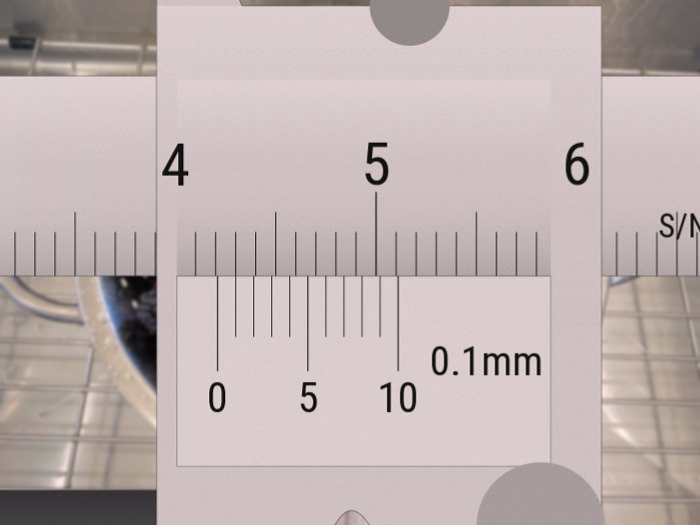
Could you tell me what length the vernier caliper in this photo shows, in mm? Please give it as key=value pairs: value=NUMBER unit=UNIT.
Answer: value=42.1 unit=mm
